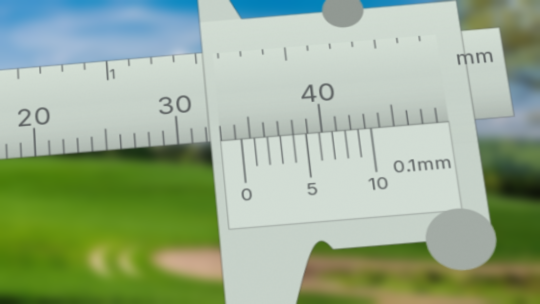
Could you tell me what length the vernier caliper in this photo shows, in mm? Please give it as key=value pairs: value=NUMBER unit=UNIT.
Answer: value=34.4 unit=mm
